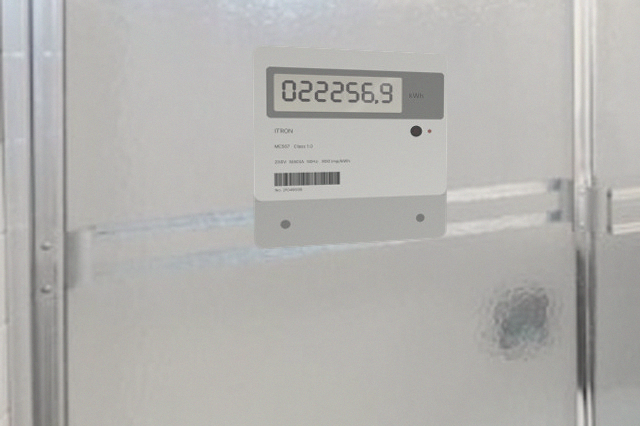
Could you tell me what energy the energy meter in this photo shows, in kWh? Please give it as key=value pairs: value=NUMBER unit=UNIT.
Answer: value=22256.9 unit=kWh
